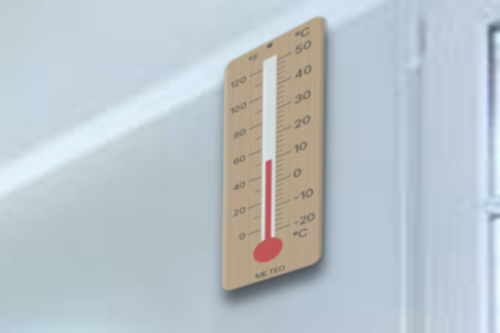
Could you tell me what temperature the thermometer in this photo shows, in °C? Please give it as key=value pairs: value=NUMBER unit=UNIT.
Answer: value=10 unit=°C
